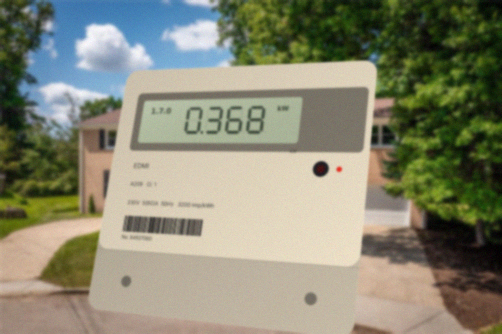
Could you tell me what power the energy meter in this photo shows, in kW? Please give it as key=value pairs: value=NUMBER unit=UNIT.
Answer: value=0.368 unit=kW
